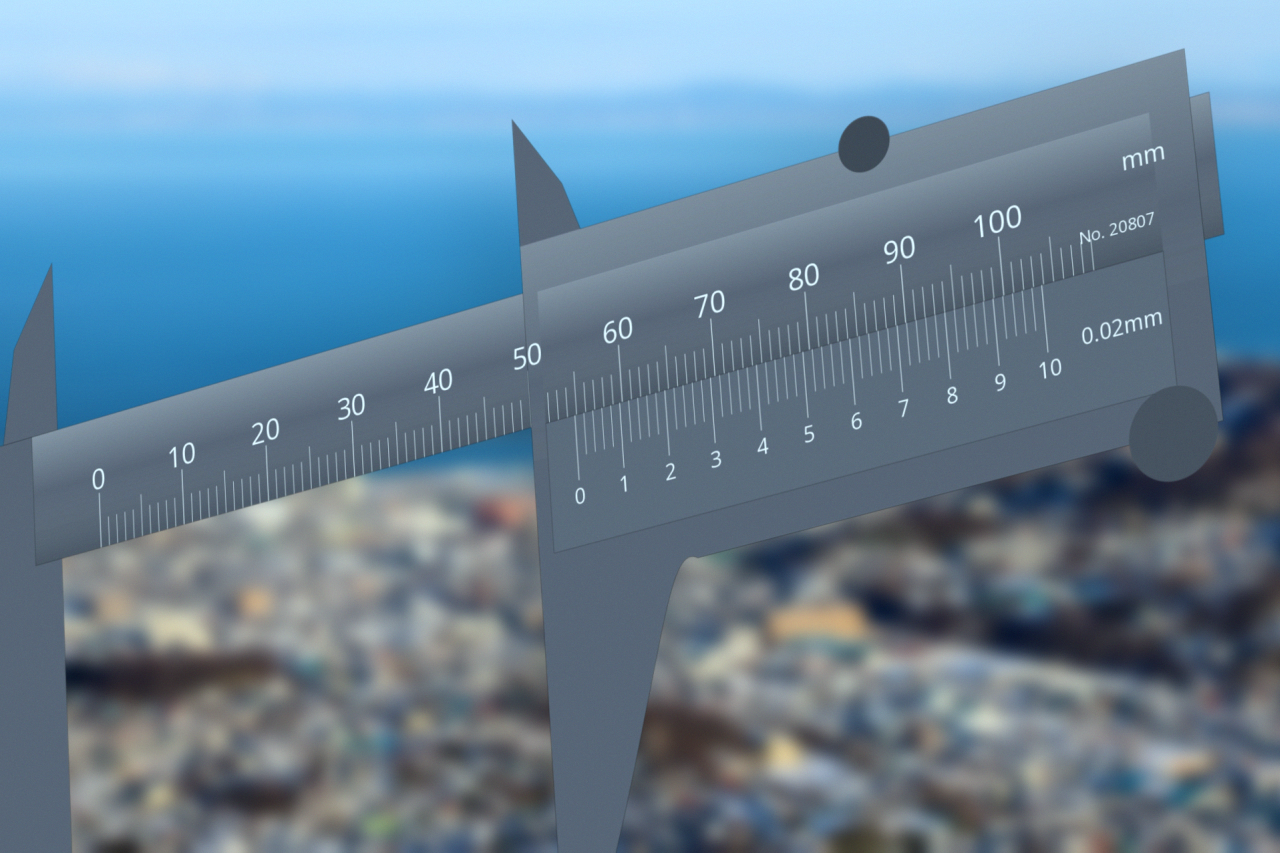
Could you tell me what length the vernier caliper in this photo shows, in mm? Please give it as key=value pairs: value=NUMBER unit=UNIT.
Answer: value=54.8 unit=mm
